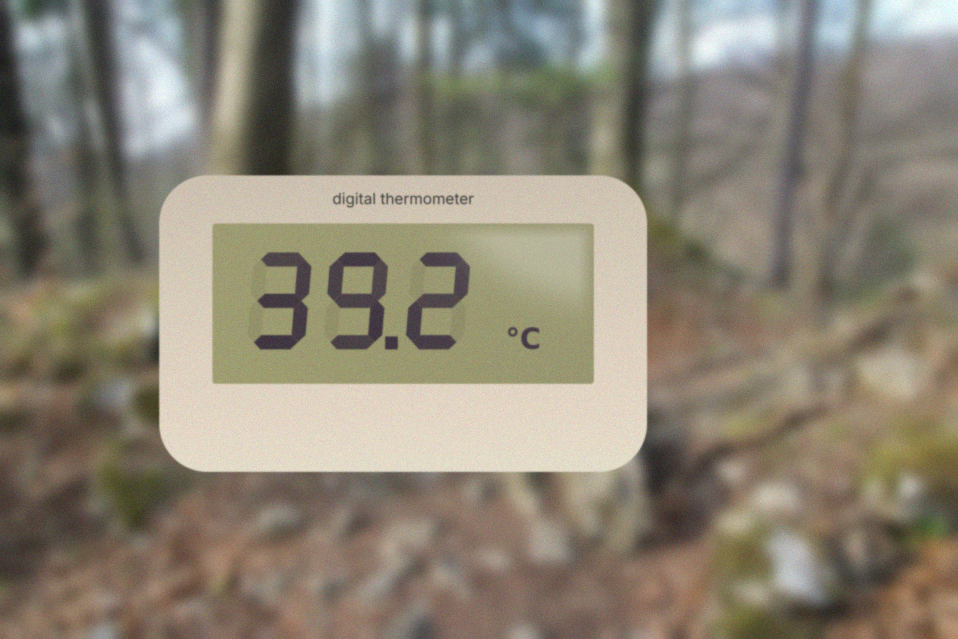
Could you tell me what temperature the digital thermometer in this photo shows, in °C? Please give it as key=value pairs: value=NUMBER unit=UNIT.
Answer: value=39.2 unit=°C
